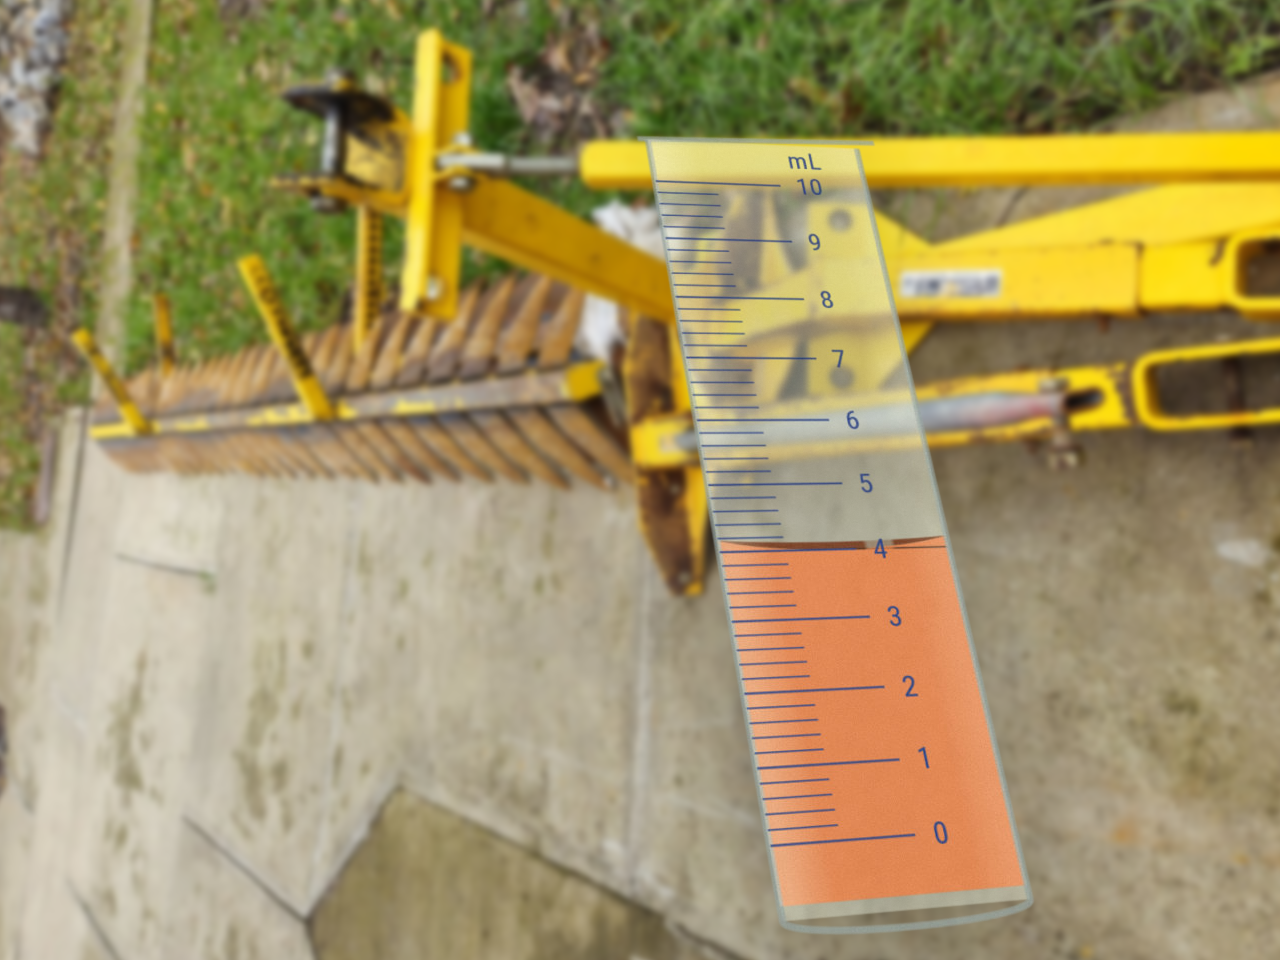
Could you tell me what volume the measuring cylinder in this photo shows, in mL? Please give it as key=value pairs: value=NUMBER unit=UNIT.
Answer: value=4 unit=mL
